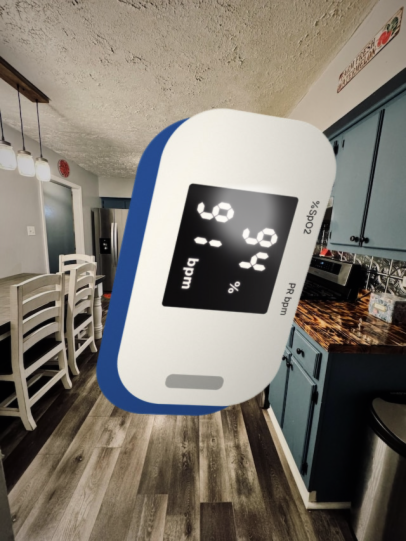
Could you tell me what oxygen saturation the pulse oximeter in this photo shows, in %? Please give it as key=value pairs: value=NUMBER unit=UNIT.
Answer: value=94 unit=%
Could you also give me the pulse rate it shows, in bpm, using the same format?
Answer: value=91 unit=bpm
